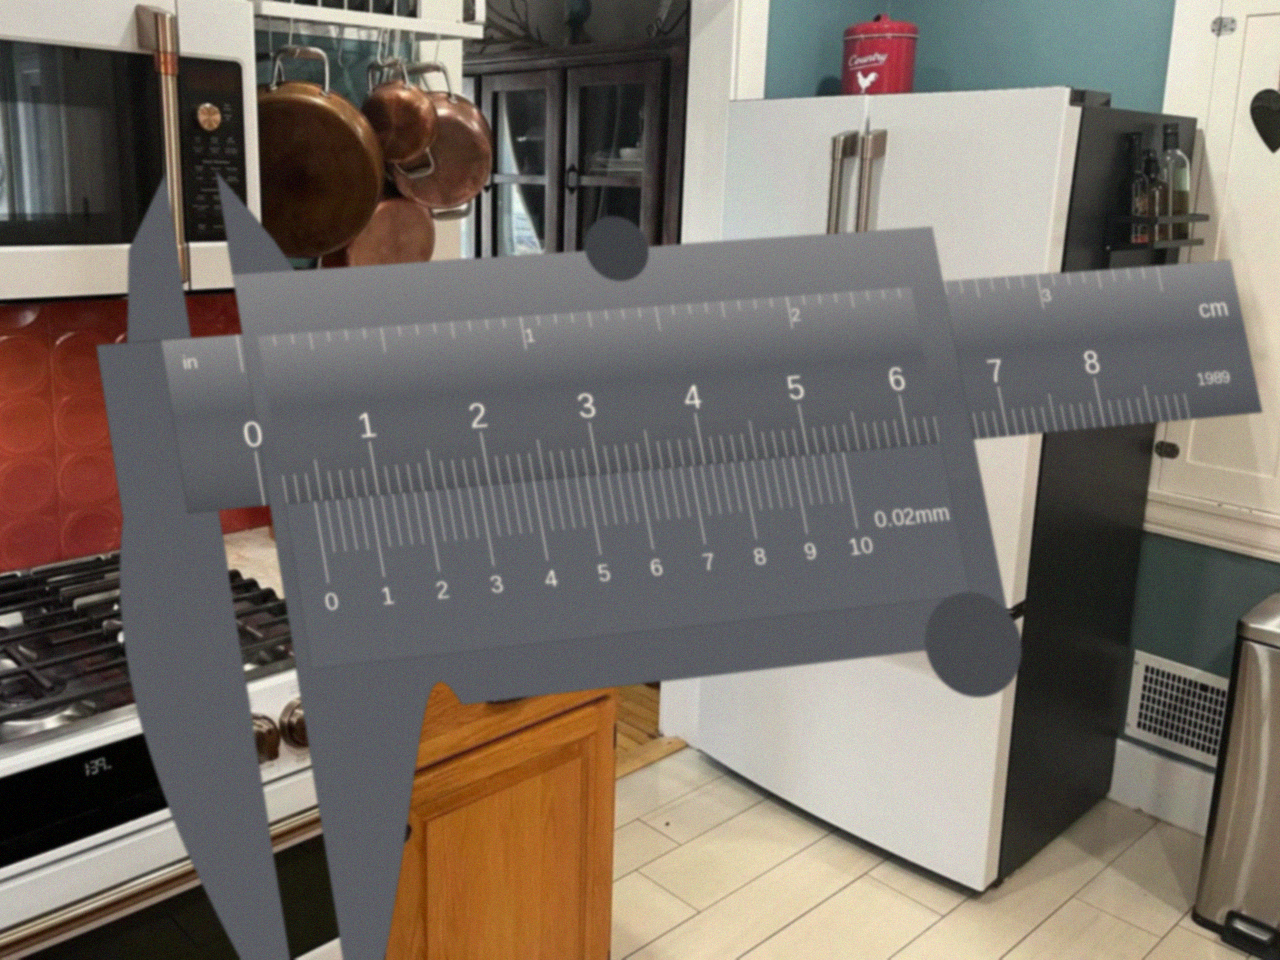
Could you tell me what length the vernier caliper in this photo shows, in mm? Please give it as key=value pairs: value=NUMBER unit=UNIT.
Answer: value=4.4 unit=mm
